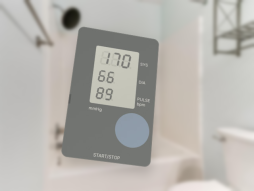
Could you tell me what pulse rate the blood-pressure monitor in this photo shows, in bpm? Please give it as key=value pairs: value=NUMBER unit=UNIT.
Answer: value=89 unit=bpm
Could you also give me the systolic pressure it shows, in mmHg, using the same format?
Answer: value=170 unit=mmHg
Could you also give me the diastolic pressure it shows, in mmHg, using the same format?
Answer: value=66 unit=mmHg
